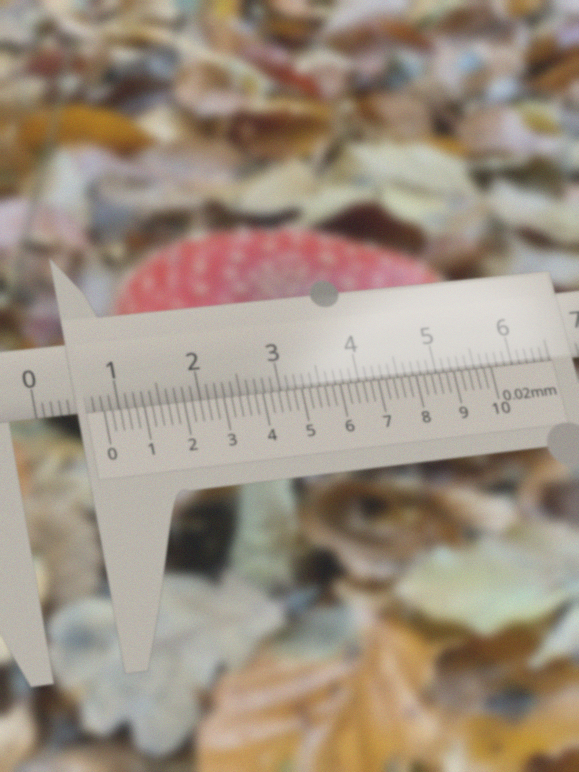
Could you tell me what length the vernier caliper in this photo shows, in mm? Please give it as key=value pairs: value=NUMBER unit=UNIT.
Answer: value=8.2 unit=mm
